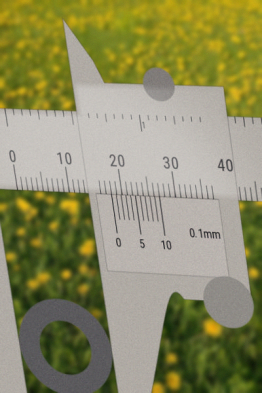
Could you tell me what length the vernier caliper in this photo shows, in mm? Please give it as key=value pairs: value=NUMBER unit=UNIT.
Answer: value=18.0 unit=mm
